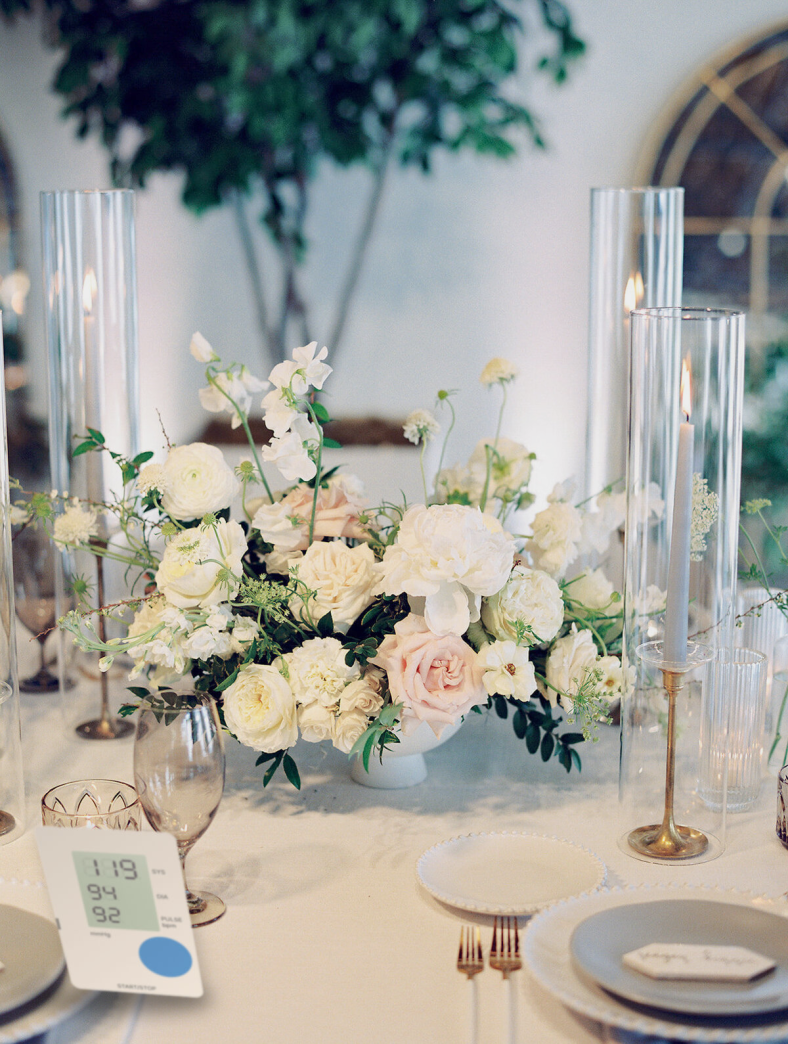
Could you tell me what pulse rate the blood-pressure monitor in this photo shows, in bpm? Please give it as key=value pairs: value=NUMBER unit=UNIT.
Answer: value=92 unit=bpm
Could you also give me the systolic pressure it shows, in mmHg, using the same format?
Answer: value=119 unit=mmHg
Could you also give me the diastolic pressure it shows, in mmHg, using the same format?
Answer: value=94 unit=mmHg
